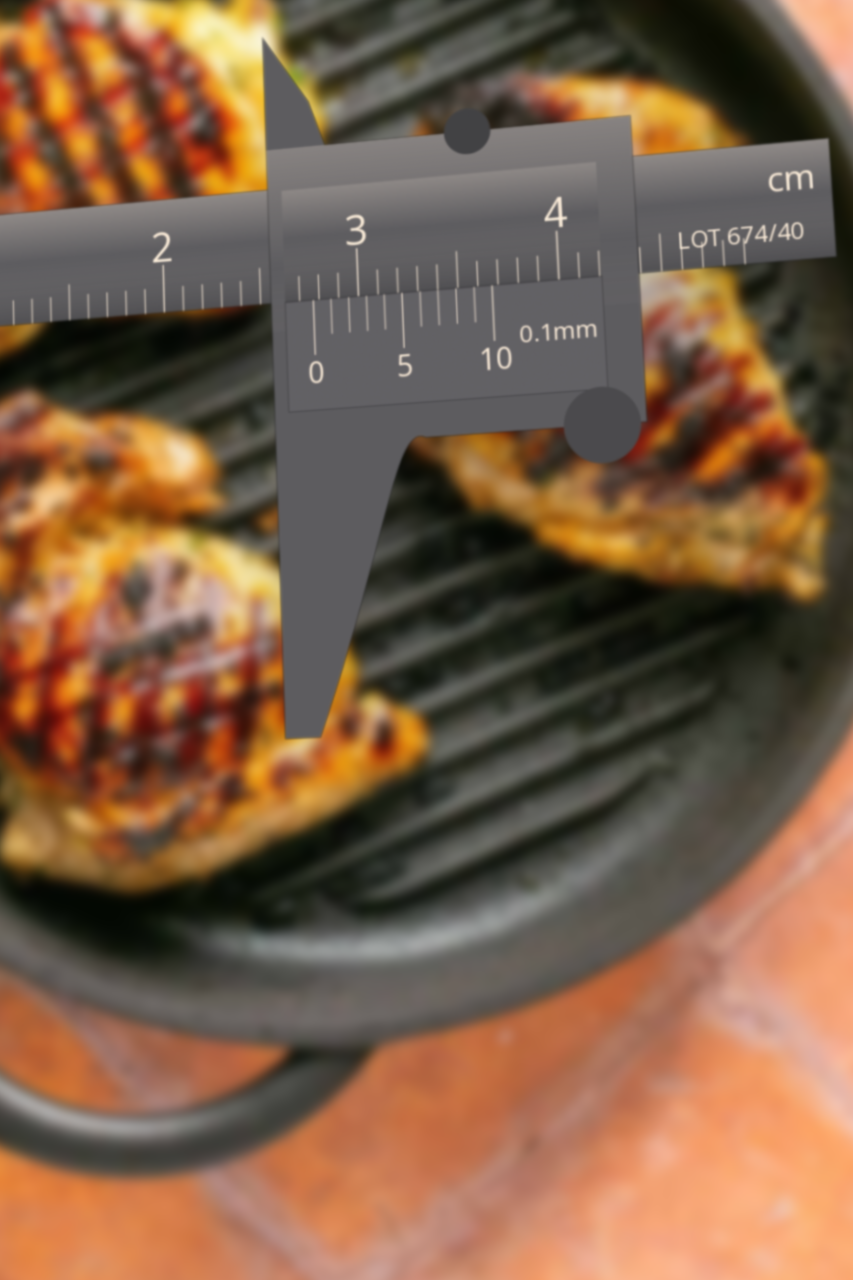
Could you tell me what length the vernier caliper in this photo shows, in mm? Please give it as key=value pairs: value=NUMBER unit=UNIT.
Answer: value=27.7 unit=mm
